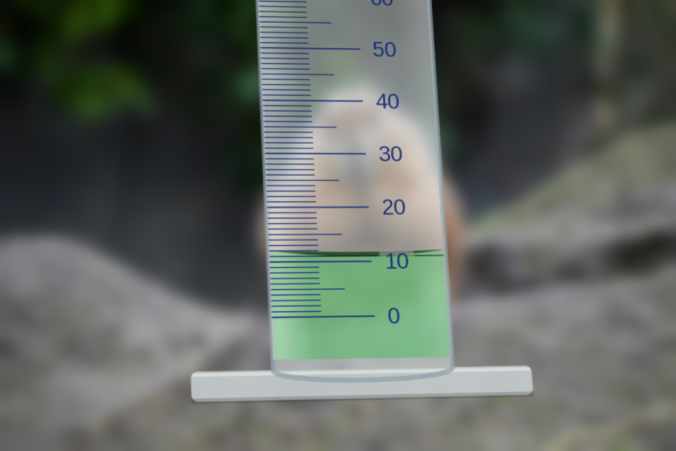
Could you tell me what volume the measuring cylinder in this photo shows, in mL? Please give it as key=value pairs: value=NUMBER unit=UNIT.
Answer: value=11 unit=mL
